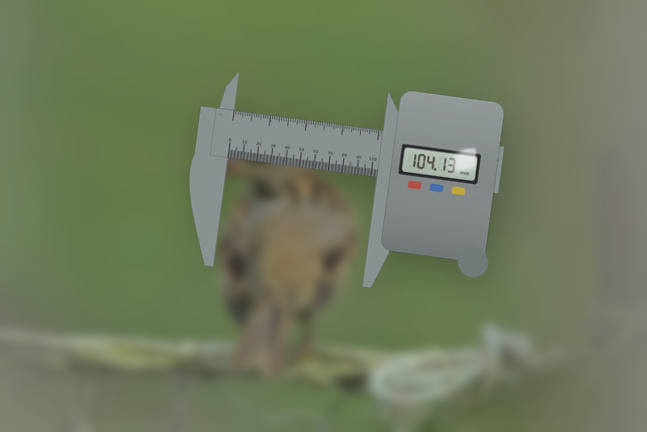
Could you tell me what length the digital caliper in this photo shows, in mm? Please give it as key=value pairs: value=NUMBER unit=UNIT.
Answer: value=104.13 unit=mm
